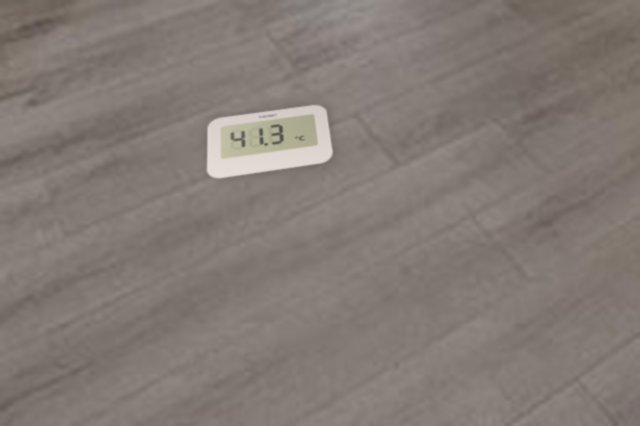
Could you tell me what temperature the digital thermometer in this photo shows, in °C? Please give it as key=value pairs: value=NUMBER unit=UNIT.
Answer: value=41.3 unit=°C
